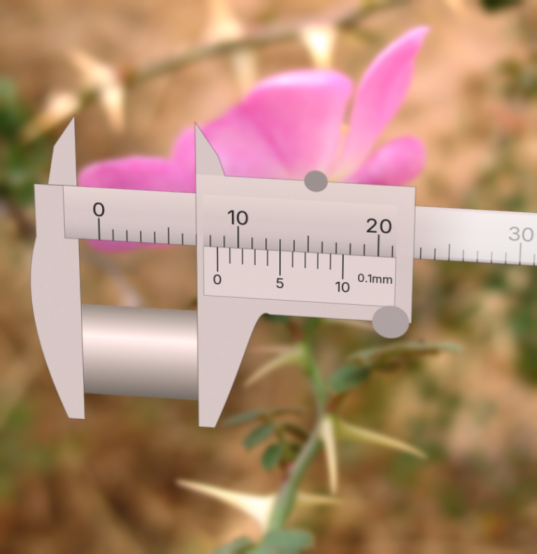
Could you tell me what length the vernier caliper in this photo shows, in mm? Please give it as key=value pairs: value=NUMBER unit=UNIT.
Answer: value=8.5 unit=mm
